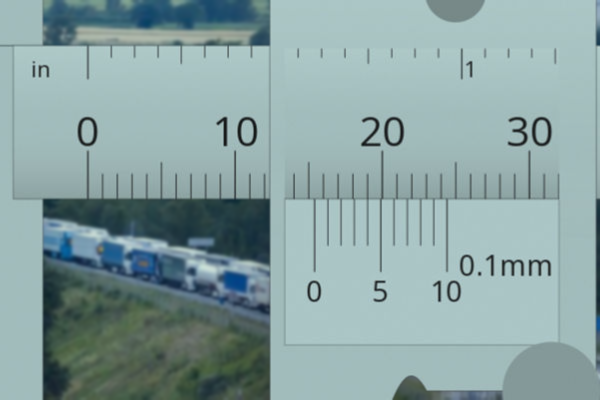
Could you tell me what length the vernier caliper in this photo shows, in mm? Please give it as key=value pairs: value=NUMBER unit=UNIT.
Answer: value=15.4 unit=mm
